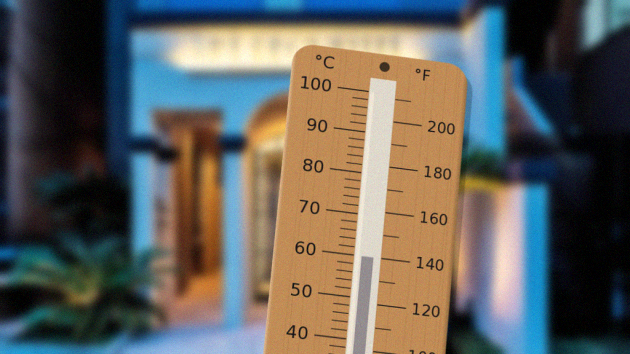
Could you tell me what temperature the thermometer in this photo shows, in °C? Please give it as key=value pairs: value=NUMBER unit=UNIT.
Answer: value=60 unit=°C
